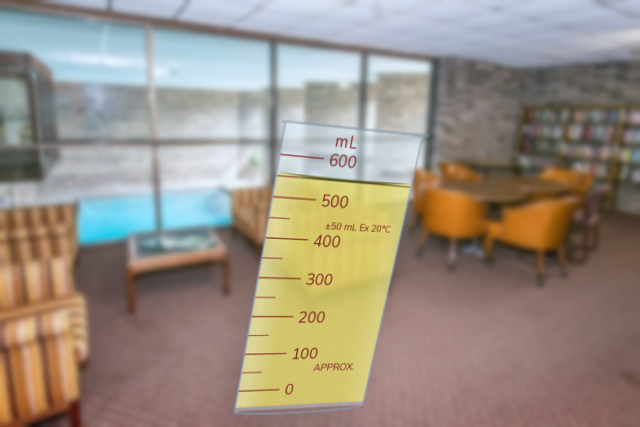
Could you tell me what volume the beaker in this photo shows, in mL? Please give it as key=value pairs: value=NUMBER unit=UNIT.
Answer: value=550 unit=mL
